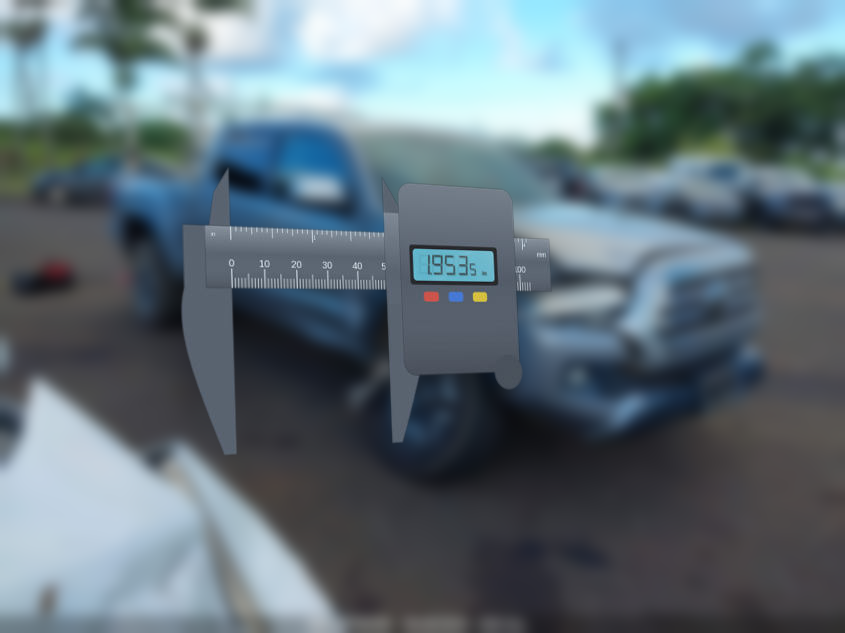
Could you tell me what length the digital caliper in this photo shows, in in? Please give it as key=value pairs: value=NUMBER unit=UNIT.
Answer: value=1.9535 unit=in
